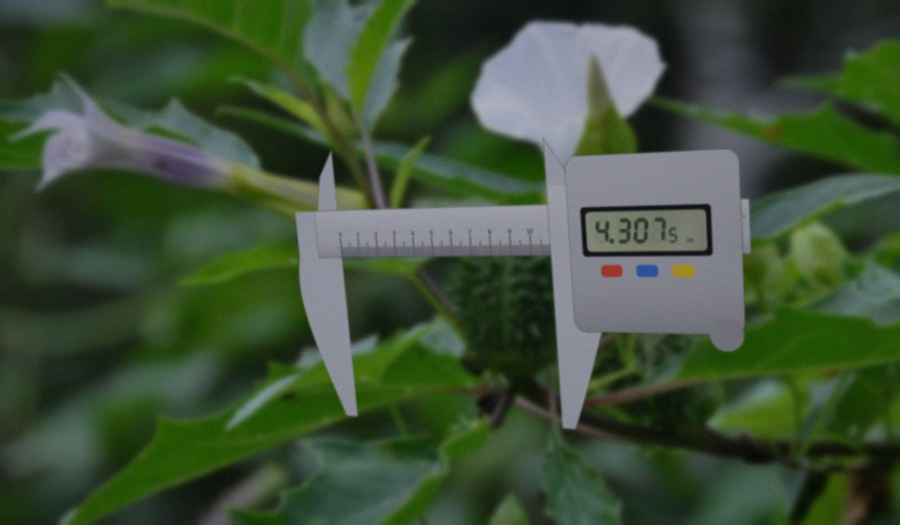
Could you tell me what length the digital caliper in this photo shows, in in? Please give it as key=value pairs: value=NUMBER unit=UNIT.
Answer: value=4.3075 unit=in
